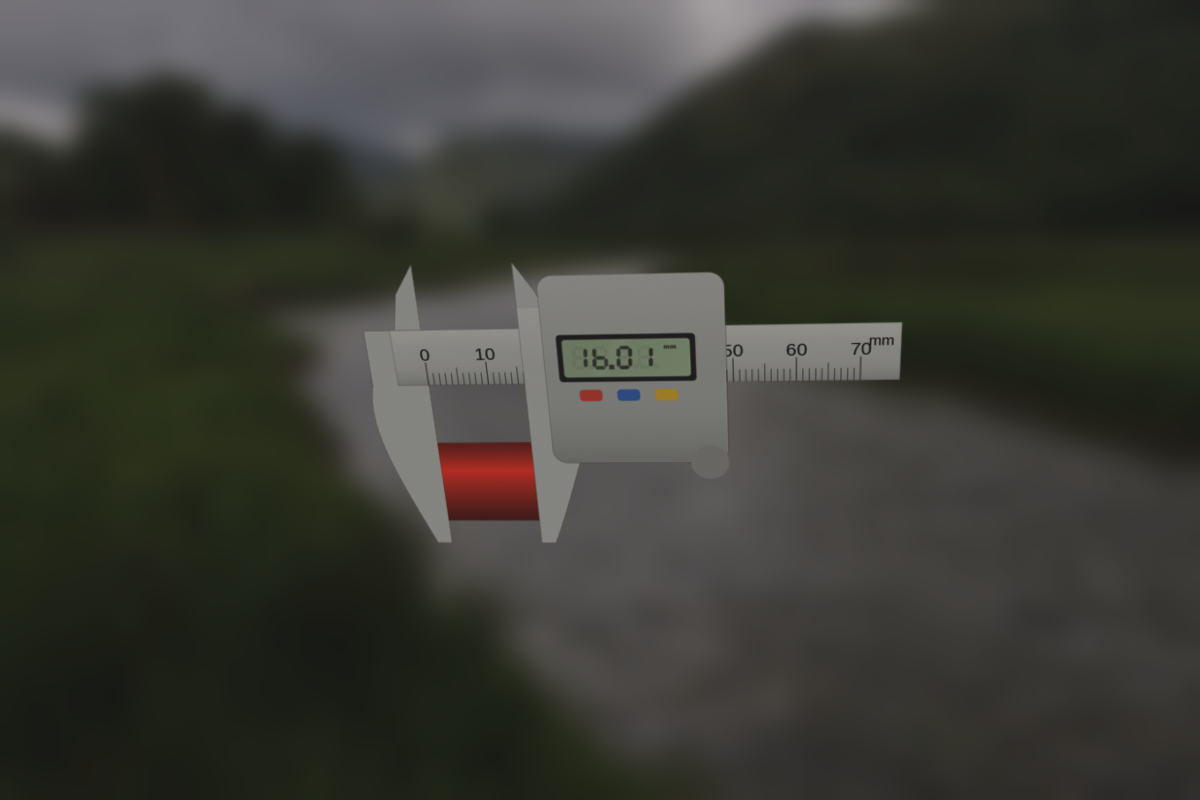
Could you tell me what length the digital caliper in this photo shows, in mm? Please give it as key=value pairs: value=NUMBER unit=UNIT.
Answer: value=16.01 unit=mm
